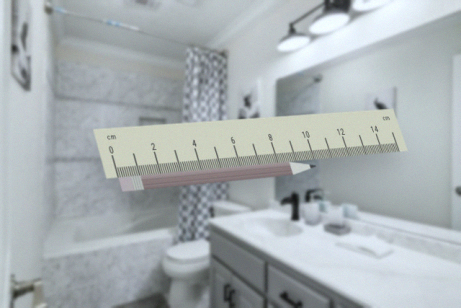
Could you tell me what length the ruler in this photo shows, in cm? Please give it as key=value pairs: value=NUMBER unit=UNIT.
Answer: value=10 unit=cm
